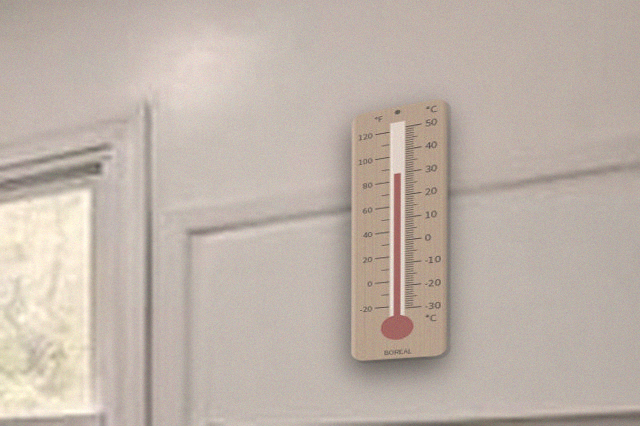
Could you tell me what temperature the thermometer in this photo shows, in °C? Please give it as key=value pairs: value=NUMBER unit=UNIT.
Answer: value=30 unit=°C
